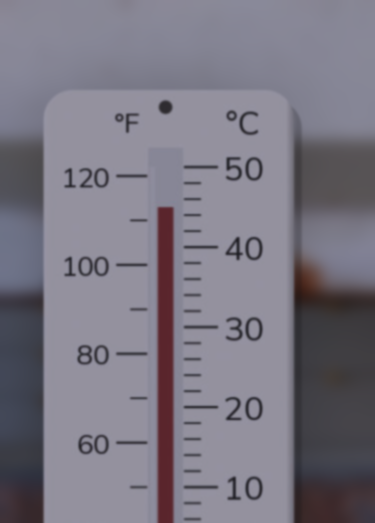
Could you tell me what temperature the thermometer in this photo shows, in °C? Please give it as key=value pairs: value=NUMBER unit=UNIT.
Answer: value=45 unit=°C
